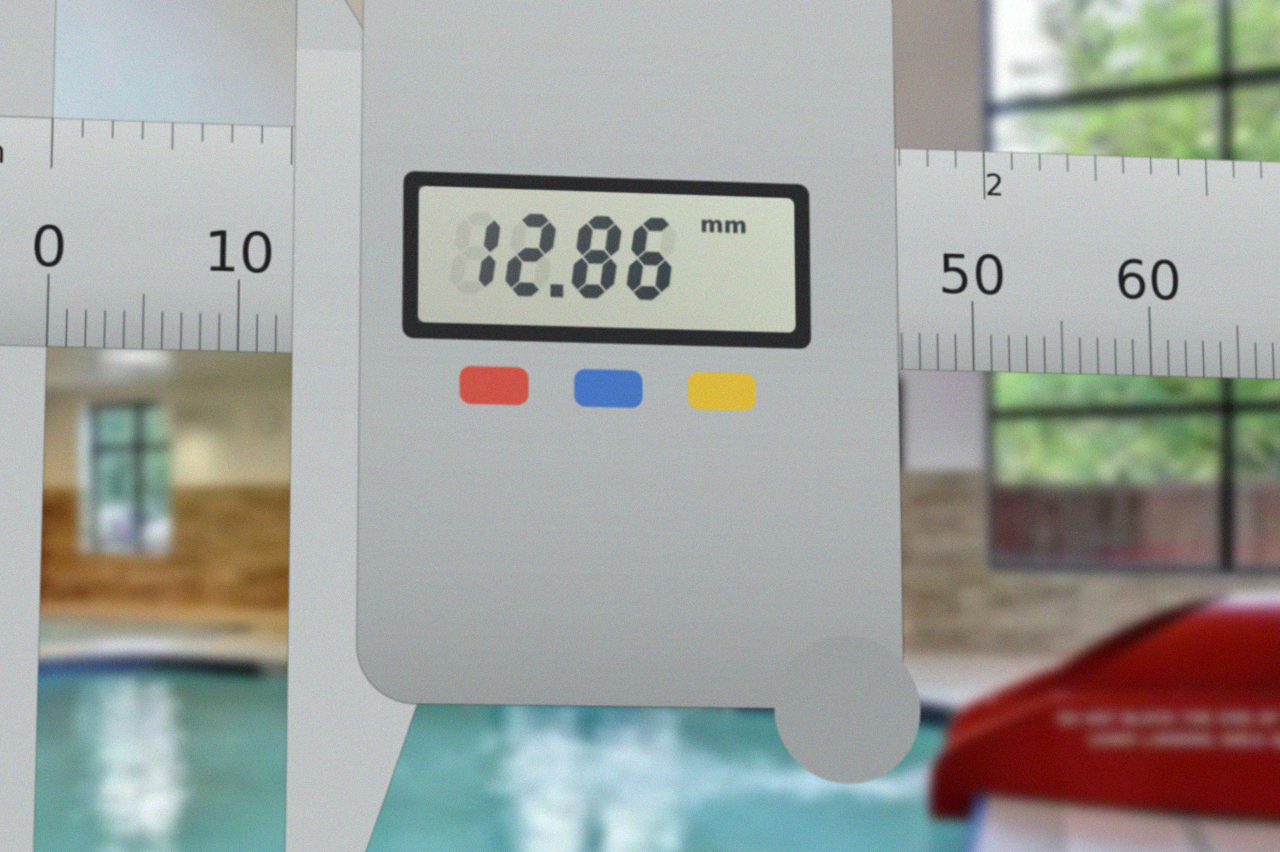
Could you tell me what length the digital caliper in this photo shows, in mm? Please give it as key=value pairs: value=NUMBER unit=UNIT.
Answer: value=12.86 unit=mm
